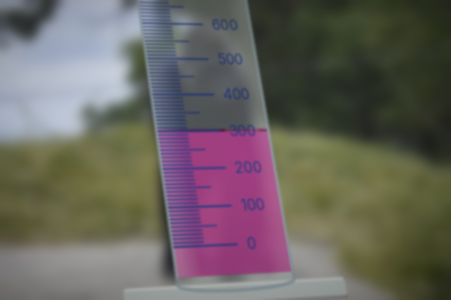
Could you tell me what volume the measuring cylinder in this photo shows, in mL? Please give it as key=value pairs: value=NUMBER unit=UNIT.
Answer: value=300 unit=mL
